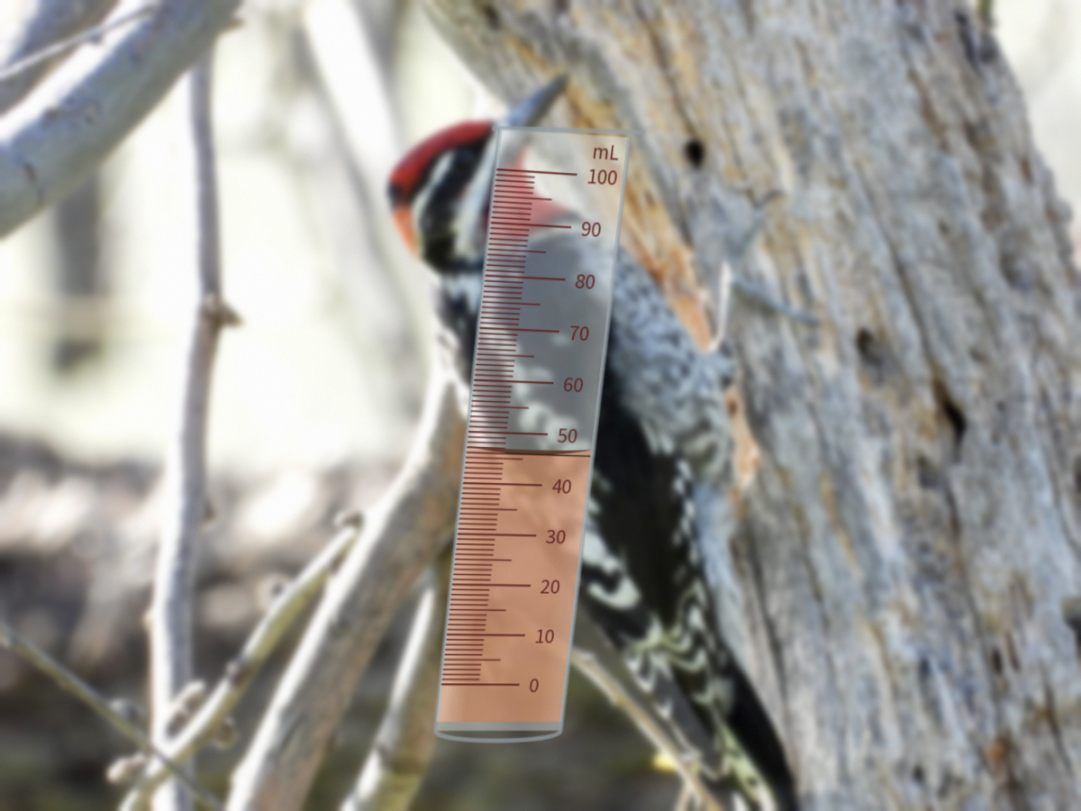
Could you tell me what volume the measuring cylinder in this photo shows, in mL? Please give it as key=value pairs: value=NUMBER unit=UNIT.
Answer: value=46 unit=mL
